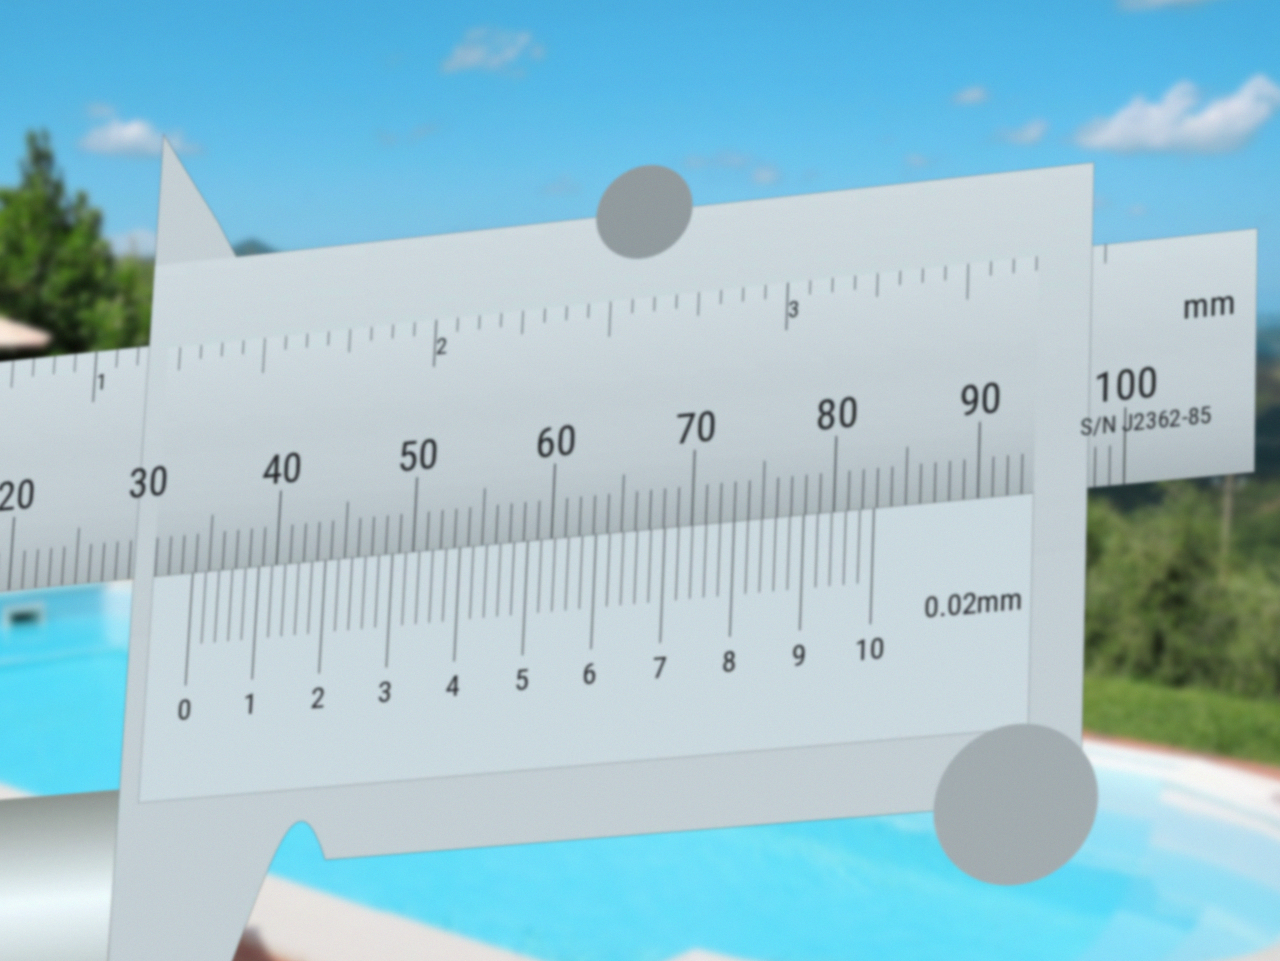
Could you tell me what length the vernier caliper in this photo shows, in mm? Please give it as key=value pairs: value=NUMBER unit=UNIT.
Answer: value=33.8 unit=mm
